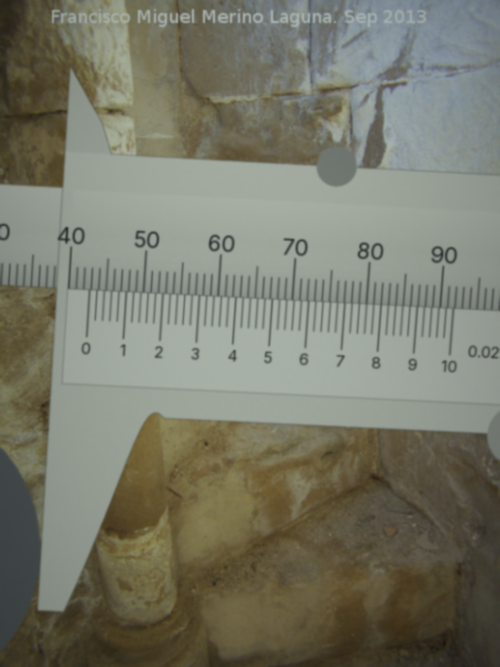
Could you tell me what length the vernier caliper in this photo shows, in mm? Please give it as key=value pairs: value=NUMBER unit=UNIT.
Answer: value=42.8 unit=mm
